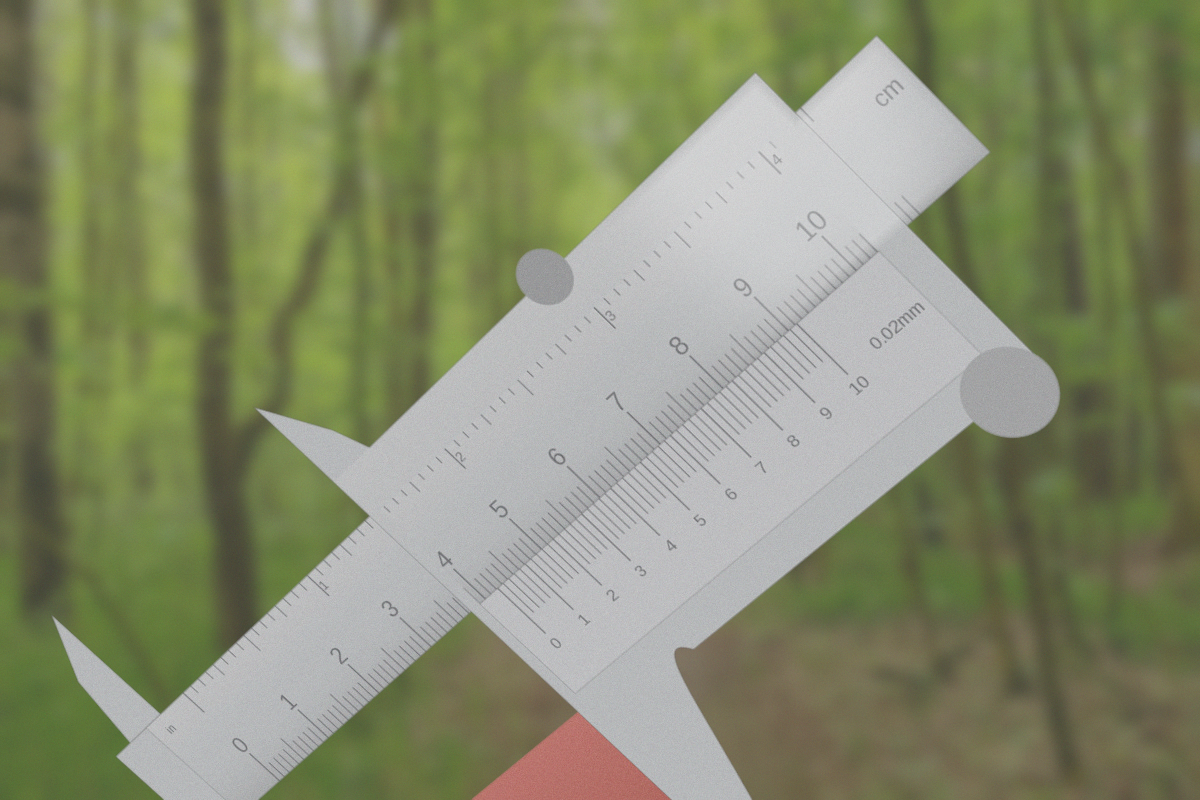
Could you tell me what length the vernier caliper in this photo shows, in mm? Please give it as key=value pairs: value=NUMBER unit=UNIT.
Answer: value=42.2 unit=mm
